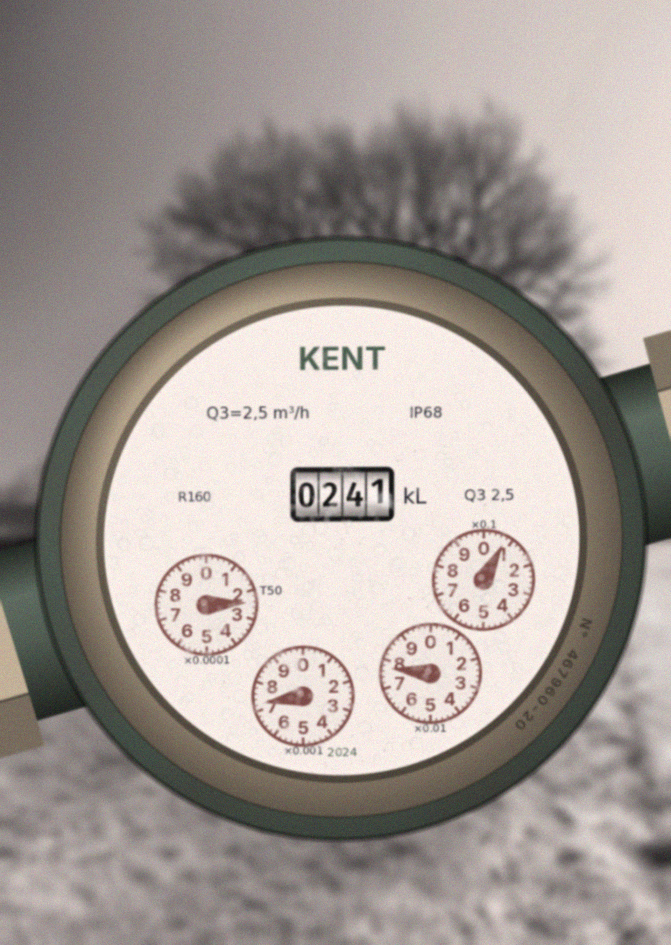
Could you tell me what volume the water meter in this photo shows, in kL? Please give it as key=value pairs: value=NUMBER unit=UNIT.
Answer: value=241.0772 unit=kL
